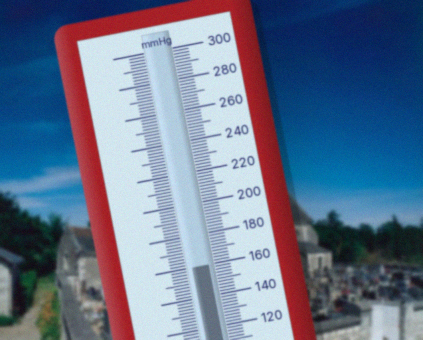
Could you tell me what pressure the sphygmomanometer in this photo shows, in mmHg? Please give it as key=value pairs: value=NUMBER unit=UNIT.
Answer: value=160 unit=mmHg
